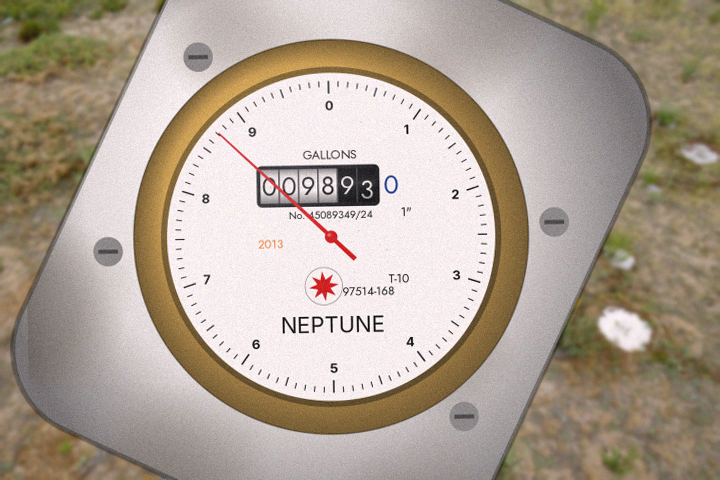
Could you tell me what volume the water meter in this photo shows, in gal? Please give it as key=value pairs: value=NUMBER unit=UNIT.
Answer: value=98928.7 unit=gal
